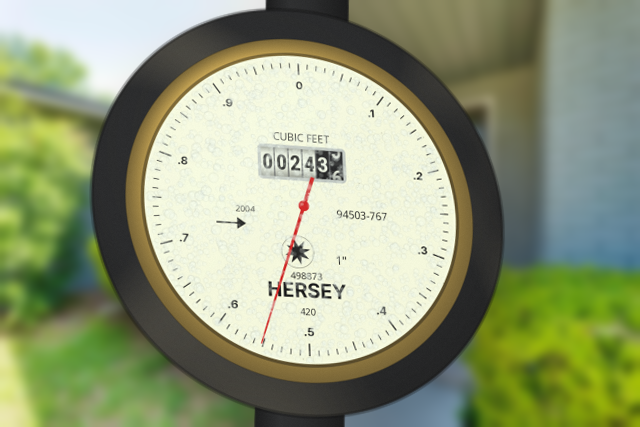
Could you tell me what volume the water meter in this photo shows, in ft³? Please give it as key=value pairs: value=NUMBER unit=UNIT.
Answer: value=2435.55 unit=ft³
